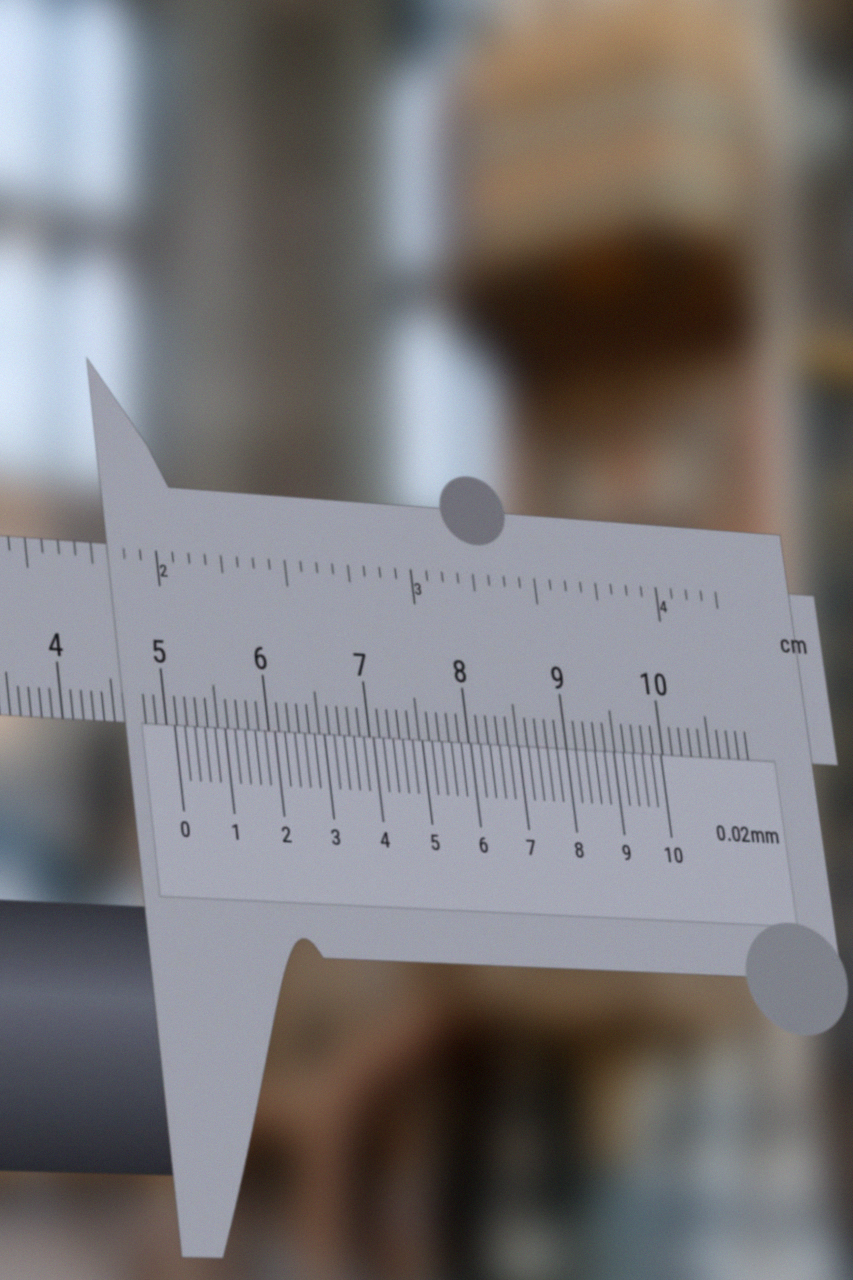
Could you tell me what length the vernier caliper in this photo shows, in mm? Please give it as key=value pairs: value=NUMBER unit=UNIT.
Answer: value=50.8 unit=mm
